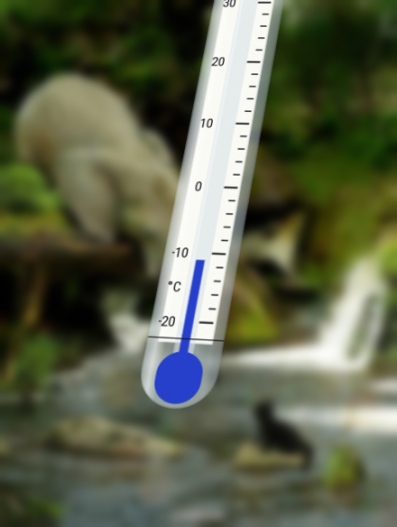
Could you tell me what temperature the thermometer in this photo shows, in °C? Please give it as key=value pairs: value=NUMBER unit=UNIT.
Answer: value=-11 unit=°C
